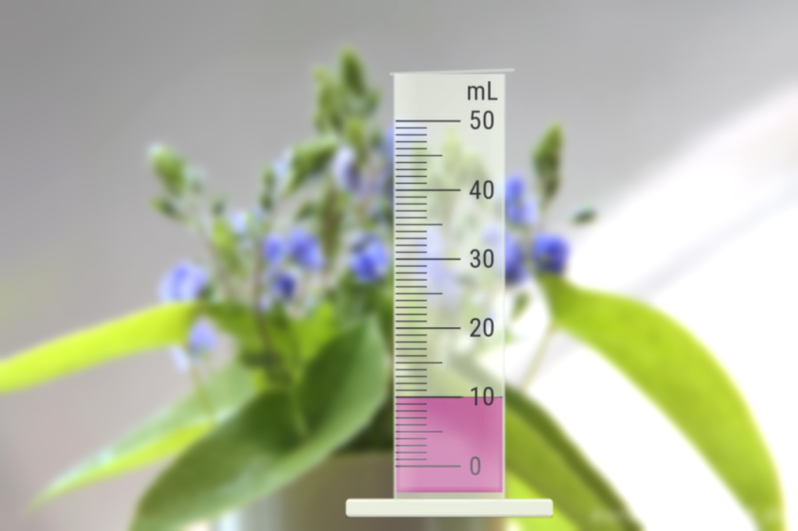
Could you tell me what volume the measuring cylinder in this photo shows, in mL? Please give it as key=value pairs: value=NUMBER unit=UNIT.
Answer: value=10 unit=mL
